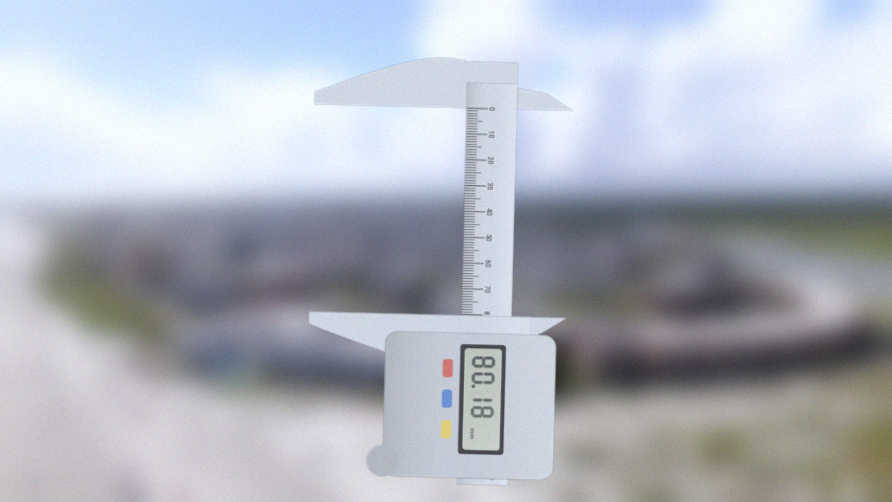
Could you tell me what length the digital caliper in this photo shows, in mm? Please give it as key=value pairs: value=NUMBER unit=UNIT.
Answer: value=80.18 unit=mm
